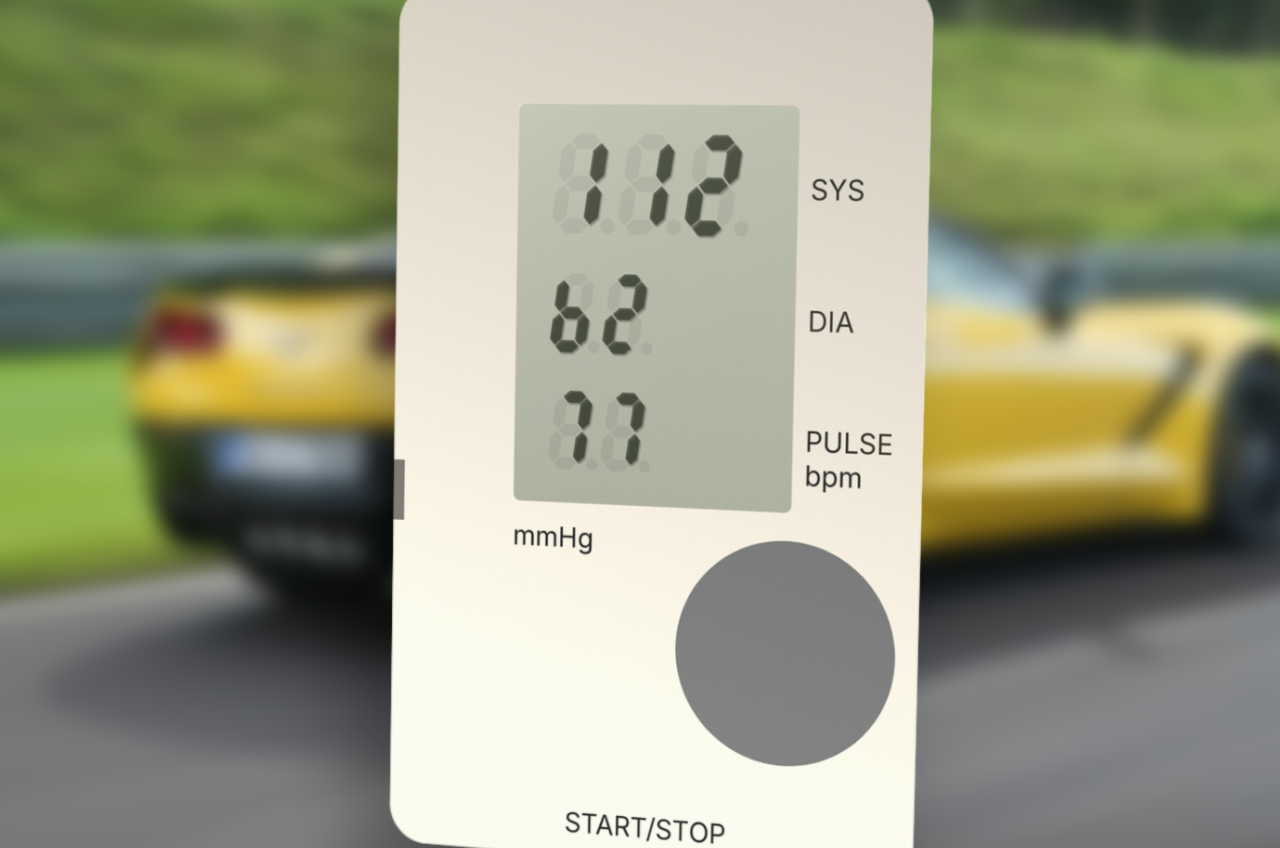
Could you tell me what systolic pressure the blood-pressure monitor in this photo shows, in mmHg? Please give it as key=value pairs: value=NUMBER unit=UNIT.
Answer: value=112 unit=mmHg
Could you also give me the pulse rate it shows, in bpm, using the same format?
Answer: value=77 unit=bpm
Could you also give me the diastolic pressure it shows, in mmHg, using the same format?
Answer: value=62 unit=mmHg
